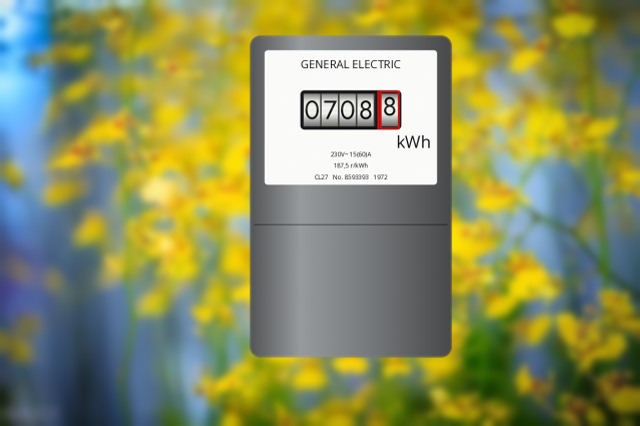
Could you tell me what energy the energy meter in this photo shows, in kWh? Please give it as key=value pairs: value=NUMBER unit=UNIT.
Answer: value=708.8 unit=kWh
